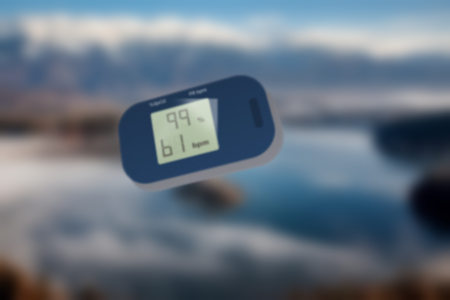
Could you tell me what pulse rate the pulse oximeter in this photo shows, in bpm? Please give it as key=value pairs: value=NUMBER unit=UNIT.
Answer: value=61 unit=bpm
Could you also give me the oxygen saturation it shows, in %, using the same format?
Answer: value=99 unit=%
